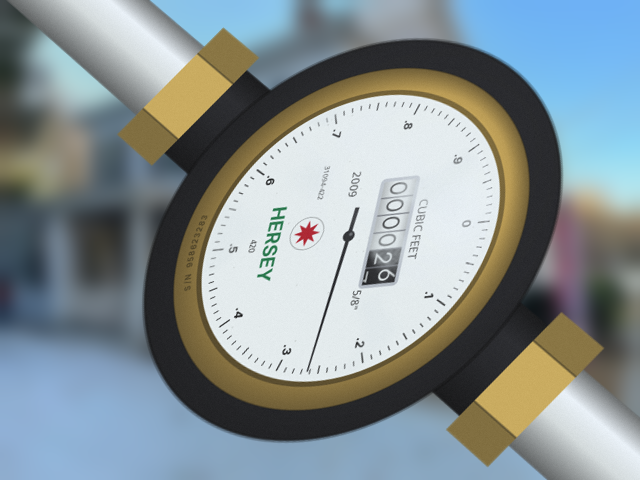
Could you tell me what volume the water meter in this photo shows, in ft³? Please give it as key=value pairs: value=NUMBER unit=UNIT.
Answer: value=26.26 unit=ft³
